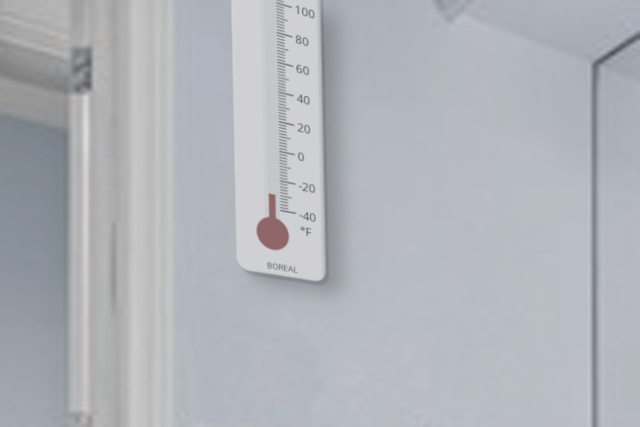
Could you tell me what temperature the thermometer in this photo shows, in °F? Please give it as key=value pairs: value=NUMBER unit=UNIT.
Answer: value=-30 unit=°F
